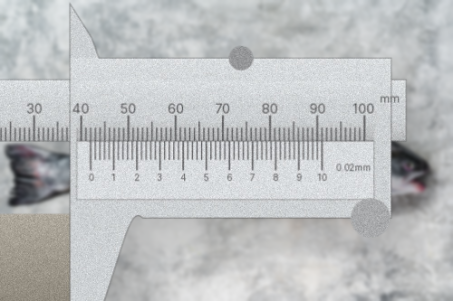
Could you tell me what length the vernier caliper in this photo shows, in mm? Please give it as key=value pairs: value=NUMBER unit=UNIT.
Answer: value=42.0 unit=mm
